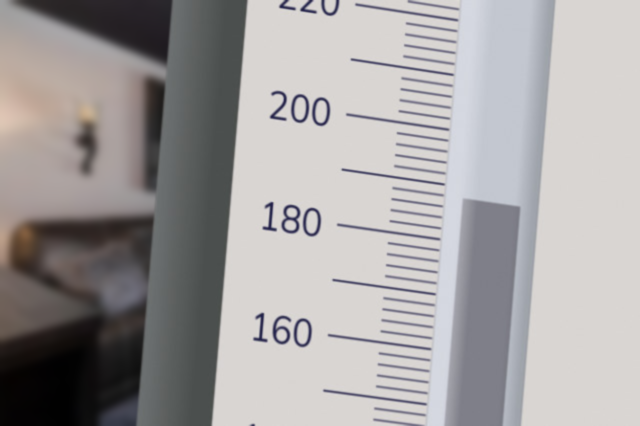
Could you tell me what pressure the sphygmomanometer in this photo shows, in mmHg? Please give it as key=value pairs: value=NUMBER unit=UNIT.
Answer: value=188 unit=mmHg
